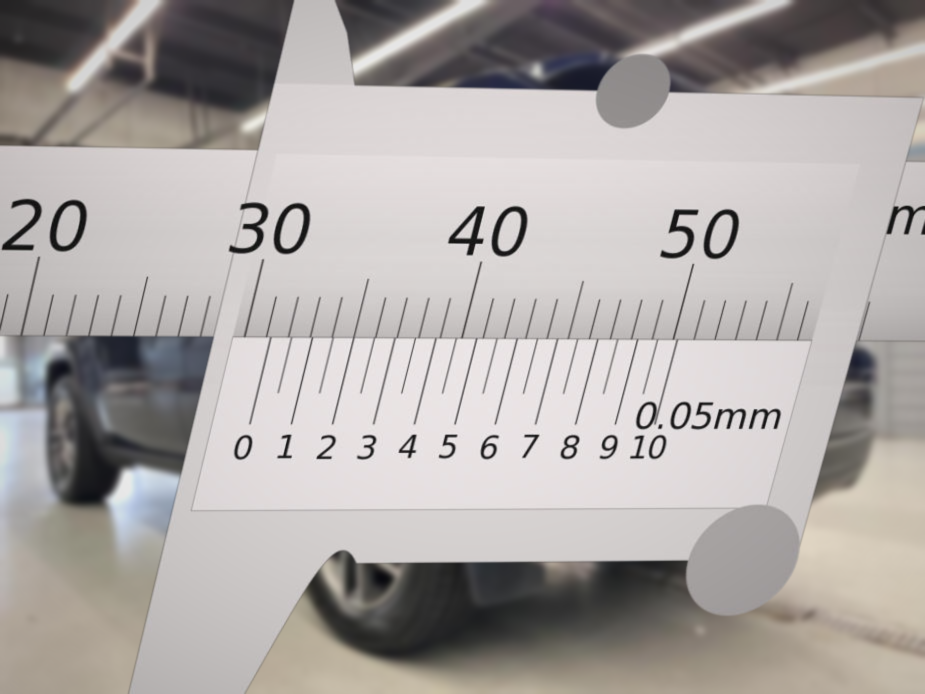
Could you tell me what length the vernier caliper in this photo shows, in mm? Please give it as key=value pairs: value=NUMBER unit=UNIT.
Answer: value=31.2 unit=mm
